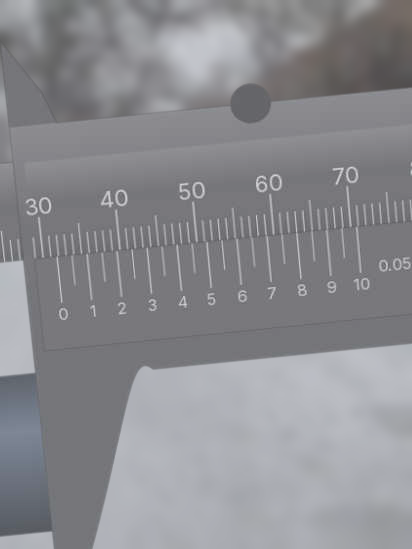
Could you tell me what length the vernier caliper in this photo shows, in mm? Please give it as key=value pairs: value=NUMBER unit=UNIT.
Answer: value=31.8 unit=mm
